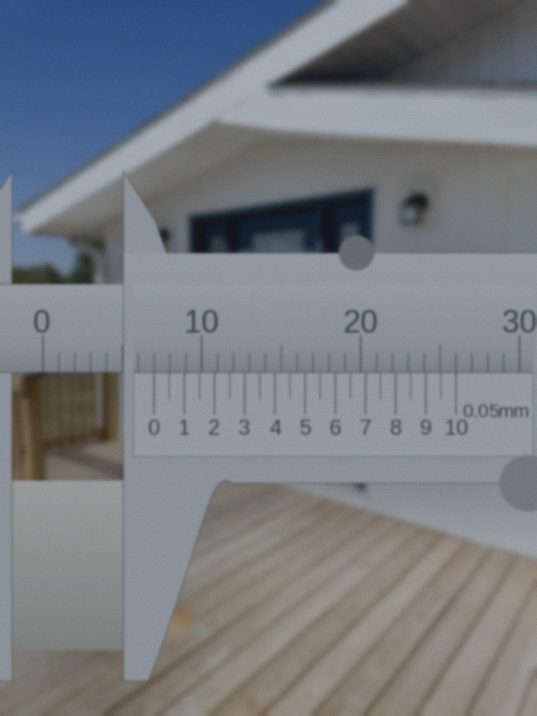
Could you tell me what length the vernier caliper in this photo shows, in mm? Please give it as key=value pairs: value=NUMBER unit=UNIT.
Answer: value=7.0 unit=mm
